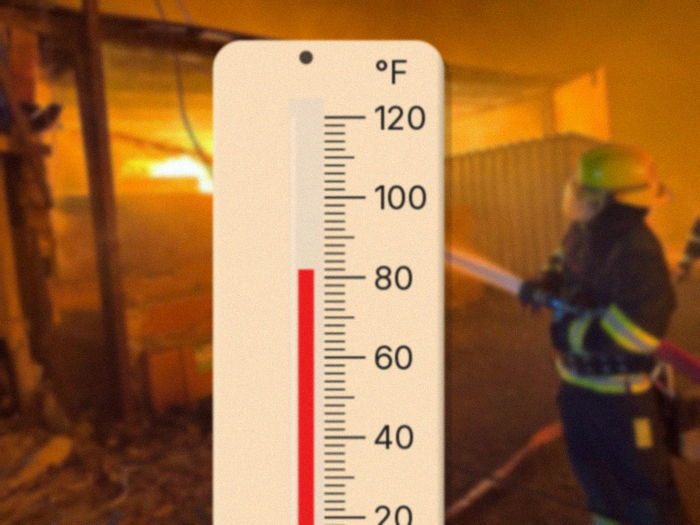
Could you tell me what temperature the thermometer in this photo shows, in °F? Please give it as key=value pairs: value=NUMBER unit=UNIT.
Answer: value=82 unit=°F
